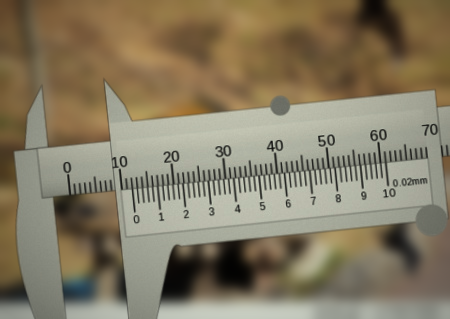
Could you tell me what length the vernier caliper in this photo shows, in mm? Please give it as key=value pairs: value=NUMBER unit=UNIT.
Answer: value=12.0 unit=mm
